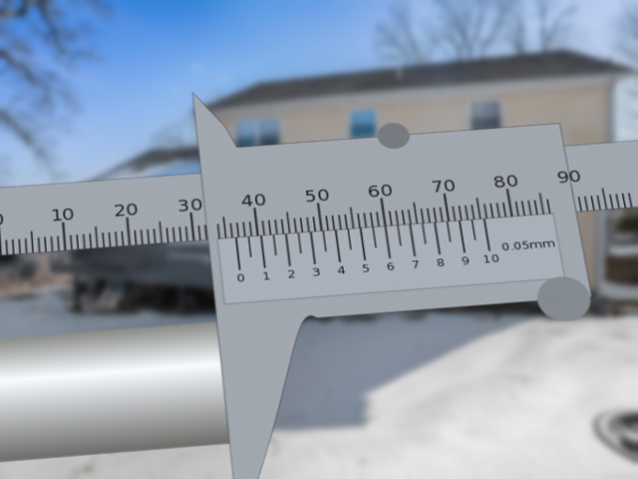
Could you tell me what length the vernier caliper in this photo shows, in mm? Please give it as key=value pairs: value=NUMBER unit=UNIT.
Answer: value=36.6 unit=mm
